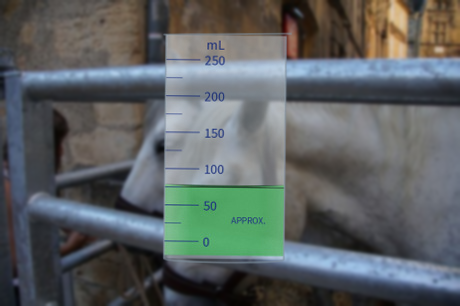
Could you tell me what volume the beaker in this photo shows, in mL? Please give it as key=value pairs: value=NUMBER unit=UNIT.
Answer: value=75 unit=mL
